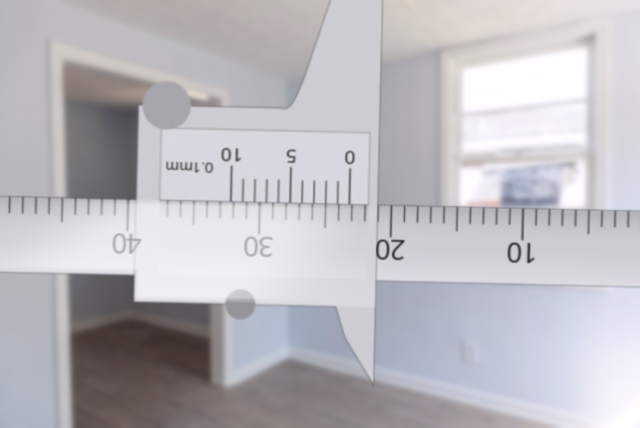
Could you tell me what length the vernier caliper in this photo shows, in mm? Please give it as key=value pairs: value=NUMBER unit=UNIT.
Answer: value=23.2 unit=mm
